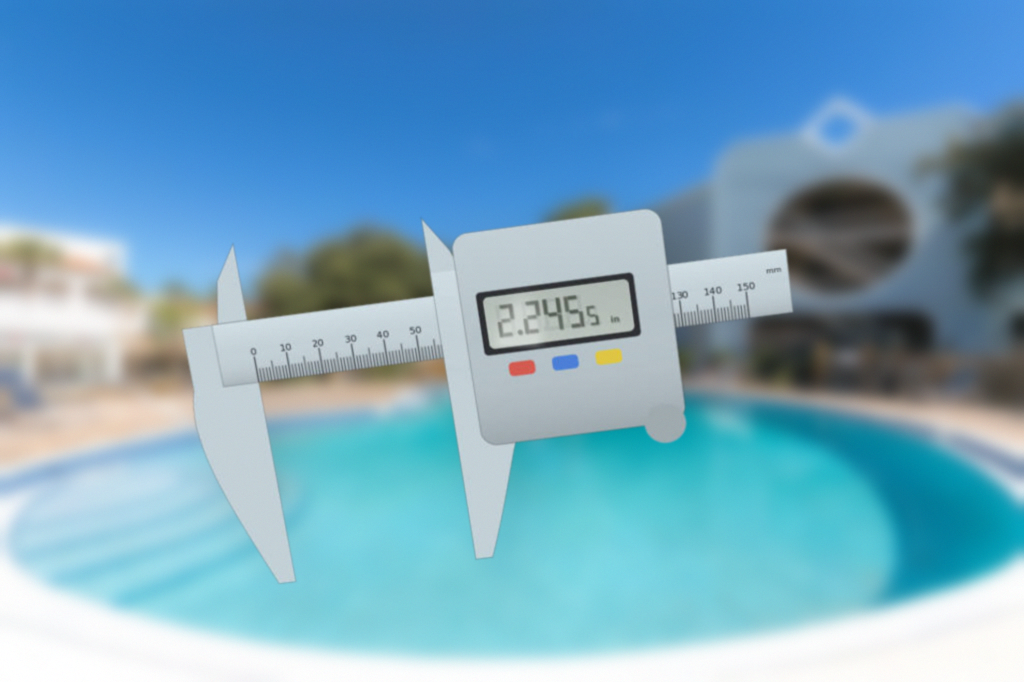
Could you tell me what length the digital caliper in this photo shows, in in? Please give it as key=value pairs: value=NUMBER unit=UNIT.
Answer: value=2.2455 unit=in
